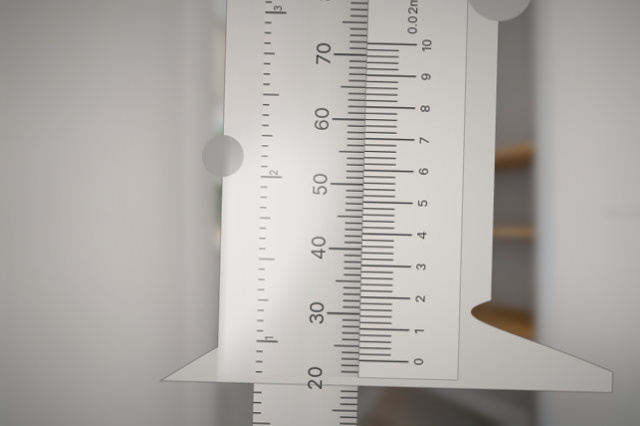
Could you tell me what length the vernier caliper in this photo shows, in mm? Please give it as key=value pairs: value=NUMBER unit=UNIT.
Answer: value=22.8 unit=mm
